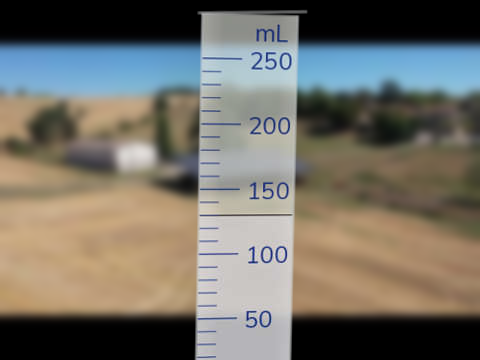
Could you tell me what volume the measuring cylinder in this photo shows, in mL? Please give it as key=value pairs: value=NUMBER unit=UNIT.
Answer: value=130 unit=mL
